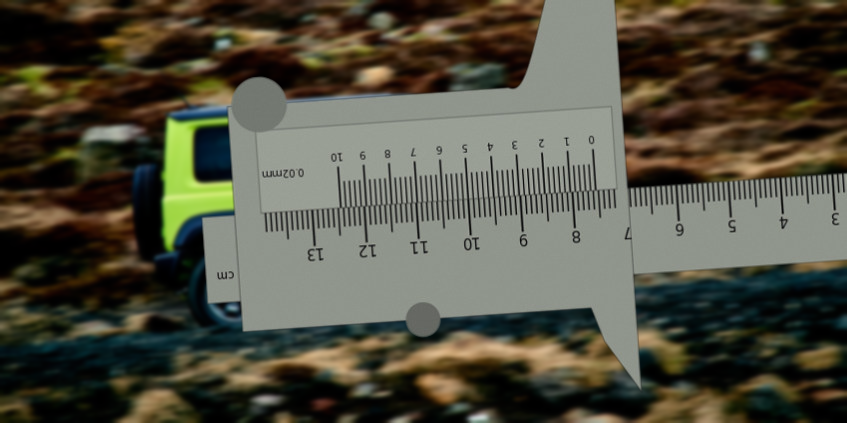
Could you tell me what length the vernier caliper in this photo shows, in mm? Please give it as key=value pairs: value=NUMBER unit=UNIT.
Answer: value=75.5 unit=mm
